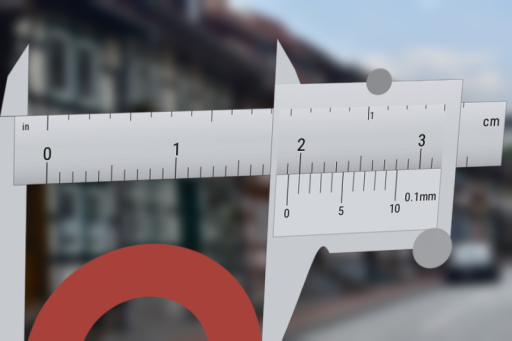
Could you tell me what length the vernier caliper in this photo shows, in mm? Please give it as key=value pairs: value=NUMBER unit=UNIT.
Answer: value=19.1 unit=mm
